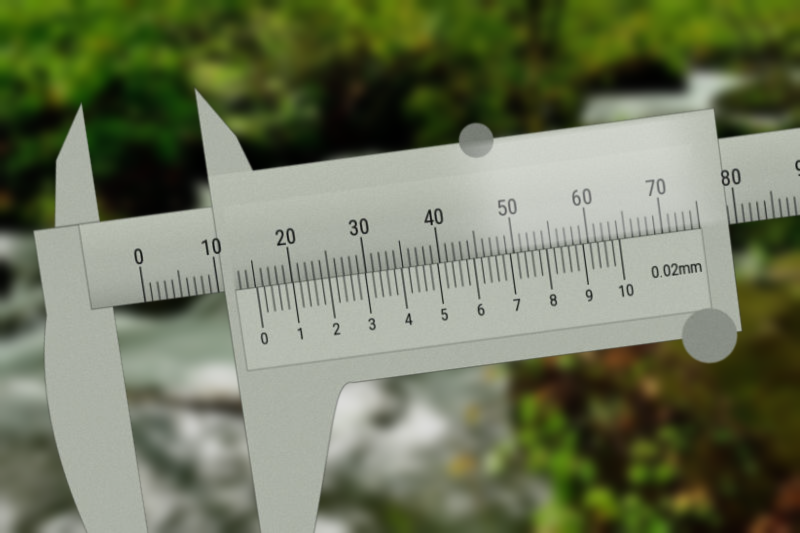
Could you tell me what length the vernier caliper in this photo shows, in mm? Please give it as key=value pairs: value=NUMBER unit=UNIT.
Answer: value=15.2 unit=mm
